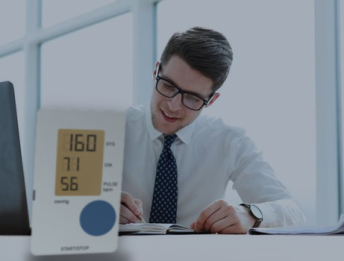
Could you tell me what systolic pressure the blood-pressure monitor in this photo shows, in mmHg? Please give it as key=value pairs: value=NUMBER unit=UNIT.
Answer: value=160 unit=mmHg
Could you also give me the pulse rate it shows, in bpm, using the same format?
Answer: value=56 unit=bpm
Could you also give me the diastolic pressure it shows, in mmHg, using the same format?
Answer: value=71 unit=mmHg
